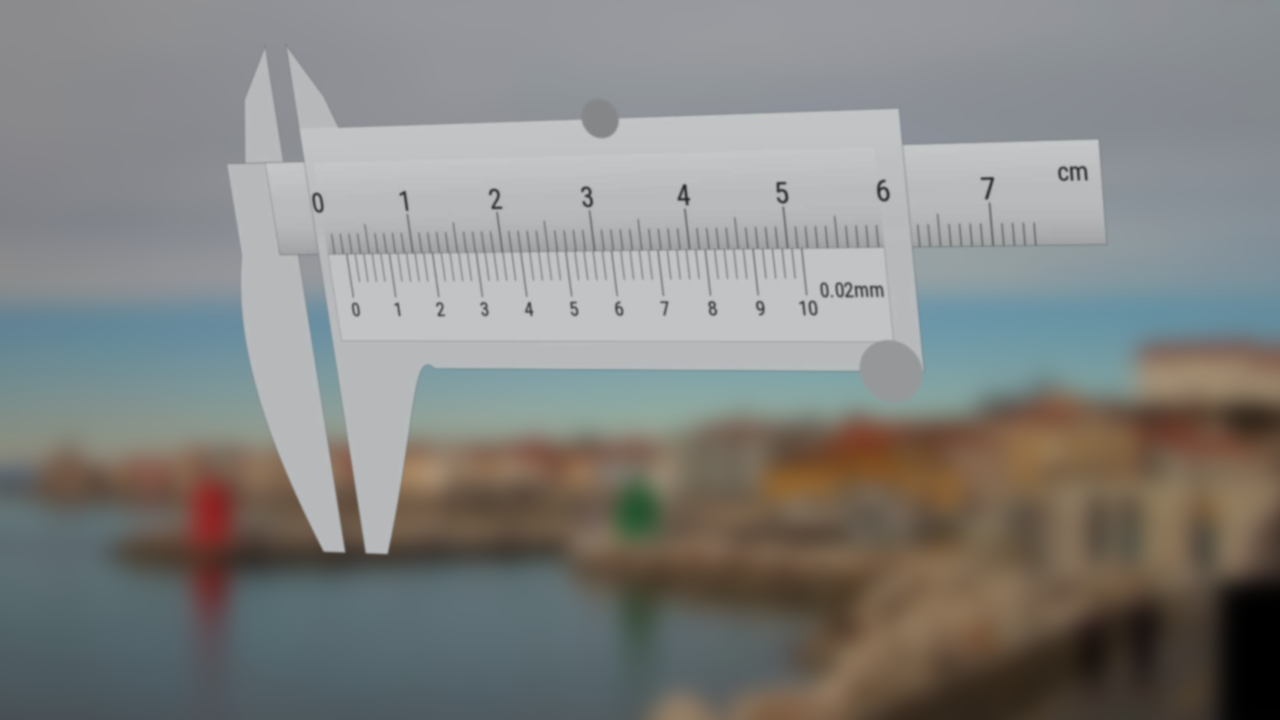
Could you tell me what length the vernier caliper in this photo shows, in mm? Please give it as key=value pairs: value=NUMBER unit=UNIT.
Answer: value=2.4 unit=mm
